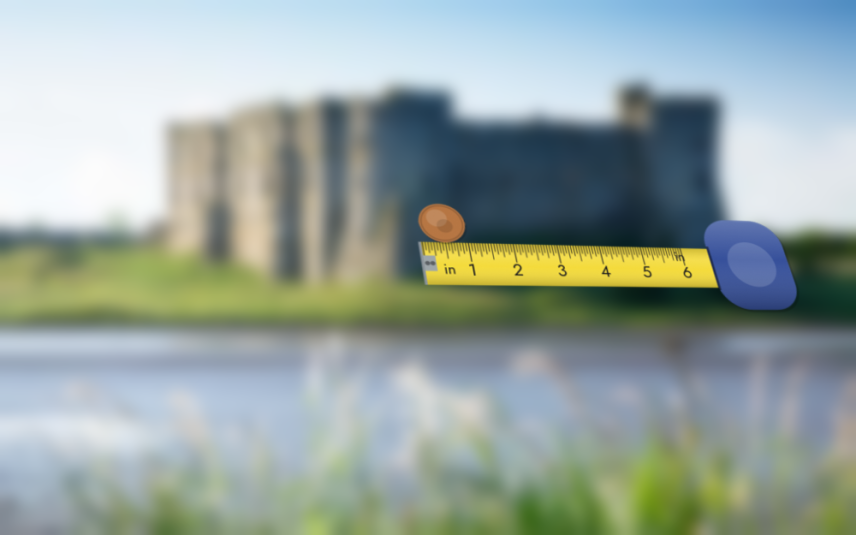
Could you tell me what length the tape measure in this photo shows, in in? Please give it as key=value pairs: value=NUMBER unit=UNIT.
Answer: value=1 unit=in
